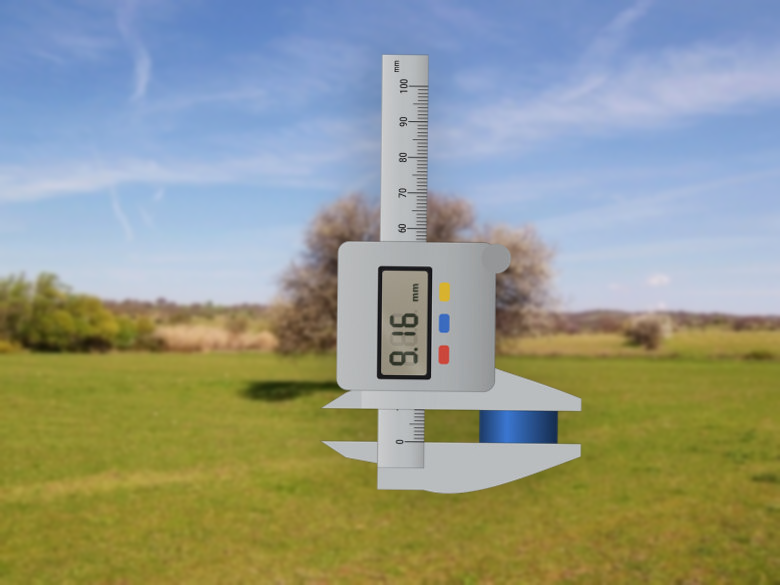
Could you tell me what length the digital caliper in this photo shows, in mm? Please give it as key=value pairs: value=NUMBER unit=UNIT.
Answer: value=9.16 unit=mm
